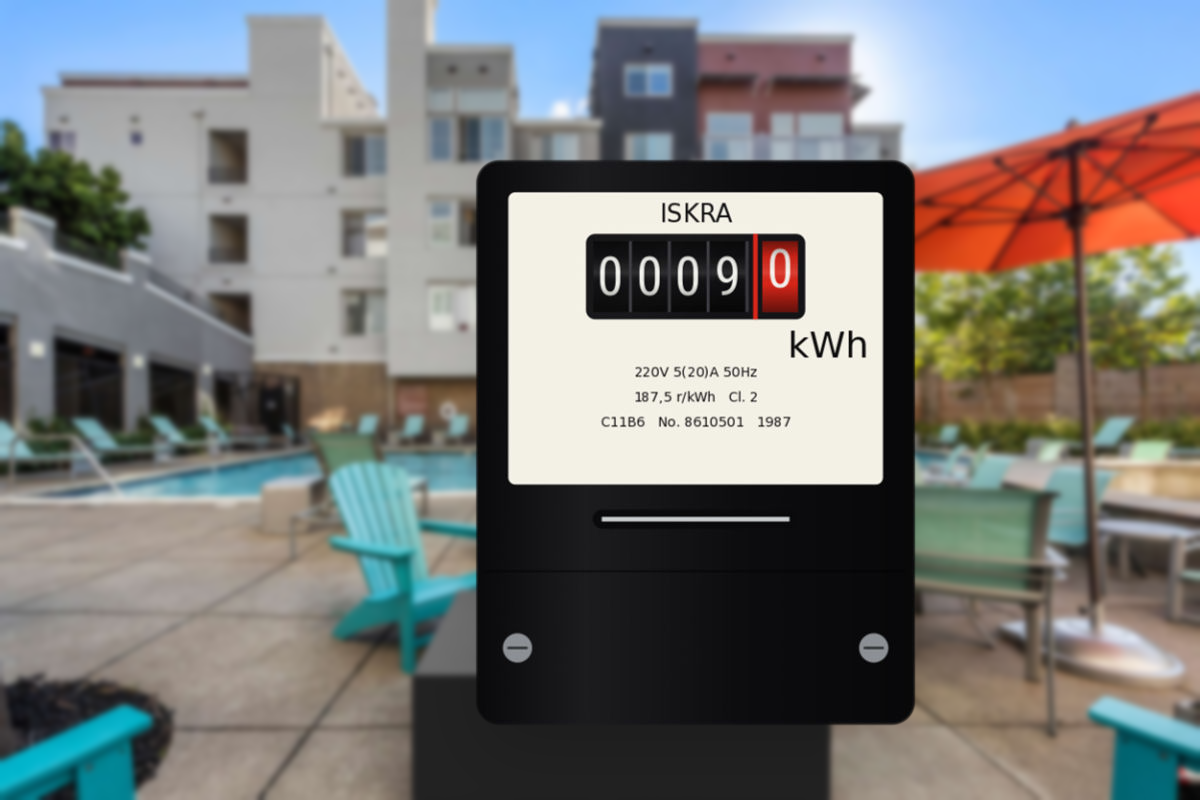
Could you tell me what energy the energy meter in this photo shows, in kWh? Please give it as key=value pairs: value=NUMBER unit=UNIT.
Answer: value=9.0 unit=kWh
